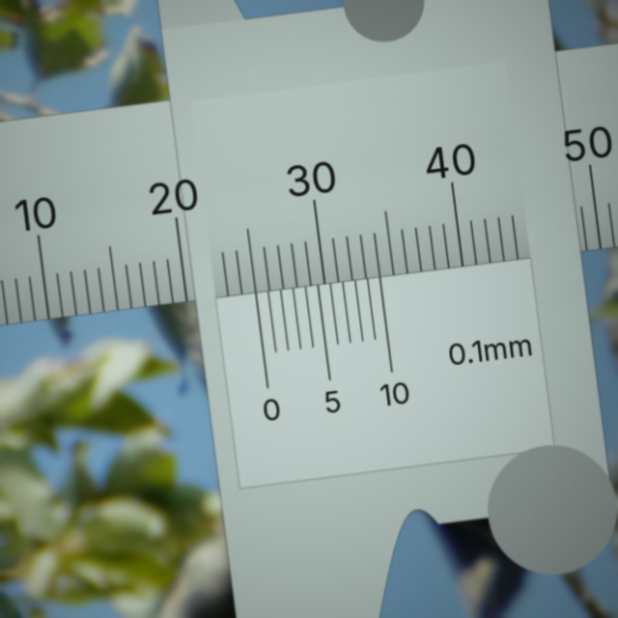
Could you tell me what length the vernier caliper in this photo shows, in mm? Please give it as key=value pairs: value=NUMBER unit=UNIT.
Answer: value=25.0 unit=mm
